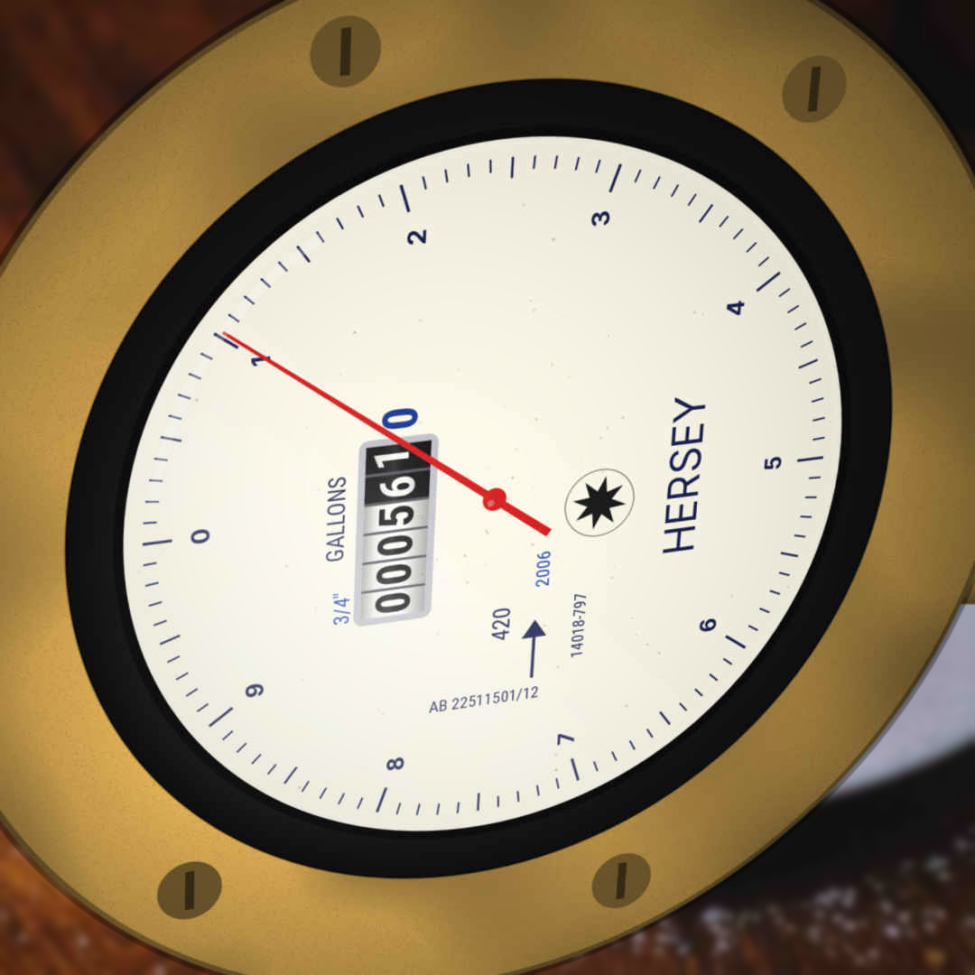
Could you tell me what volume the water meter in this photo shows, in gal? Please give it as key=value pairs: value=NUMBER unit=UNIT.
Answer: value=5611.0 unit=gal
